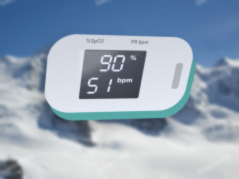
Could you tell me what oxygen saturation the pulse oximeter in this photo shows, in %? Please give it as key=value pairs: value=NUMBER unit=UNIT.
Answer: value=90 unit=%
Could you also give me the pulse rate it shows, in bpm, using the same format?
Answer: value=51 unit=bpm
